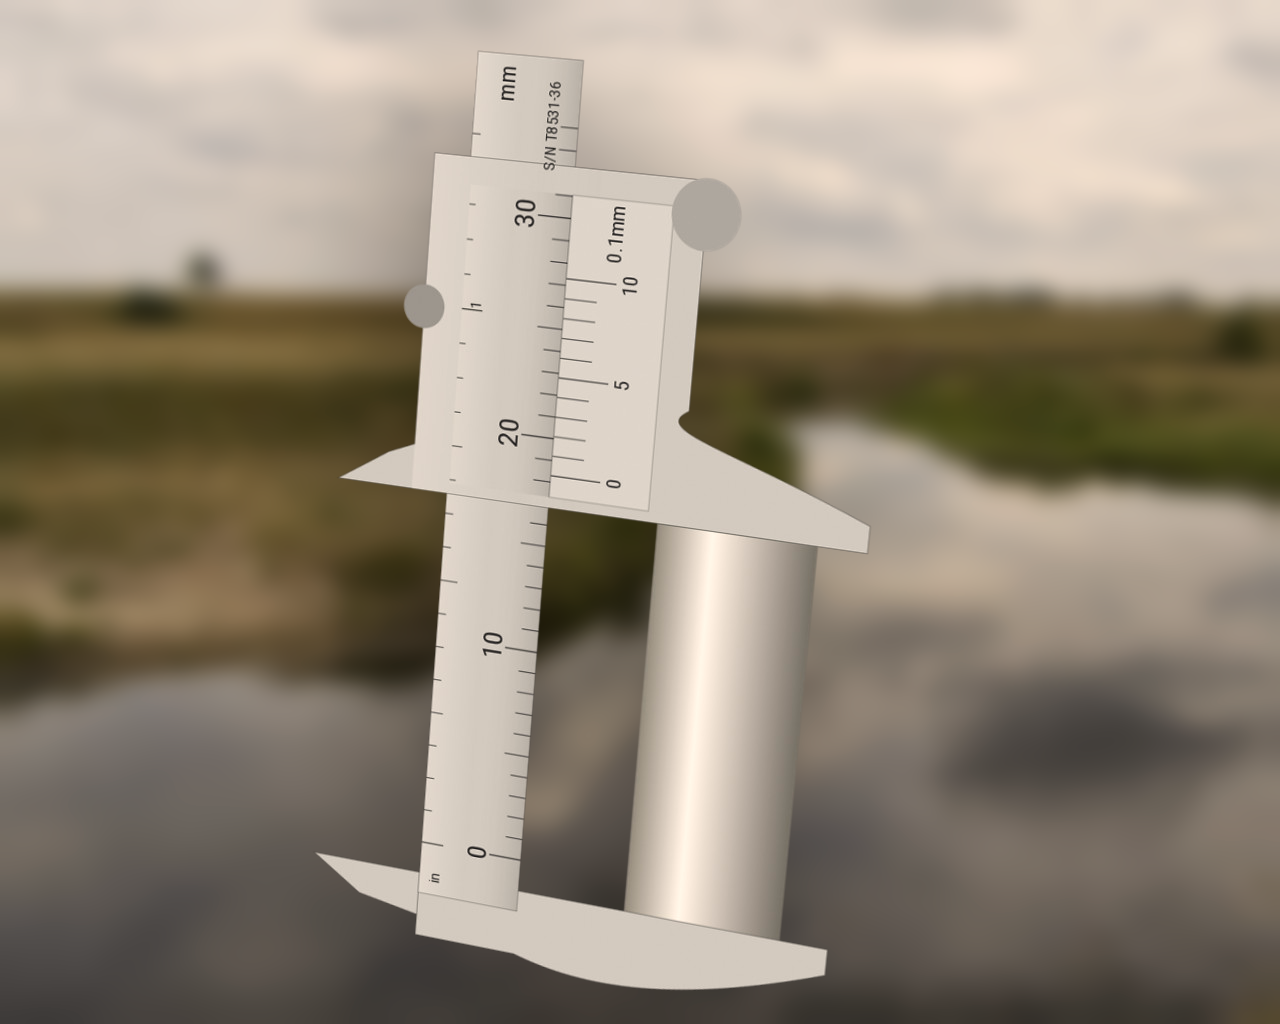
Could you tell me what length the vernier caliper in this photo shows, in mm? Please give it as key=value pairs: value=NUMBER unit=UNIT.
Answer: value=18.3 unit=mm
